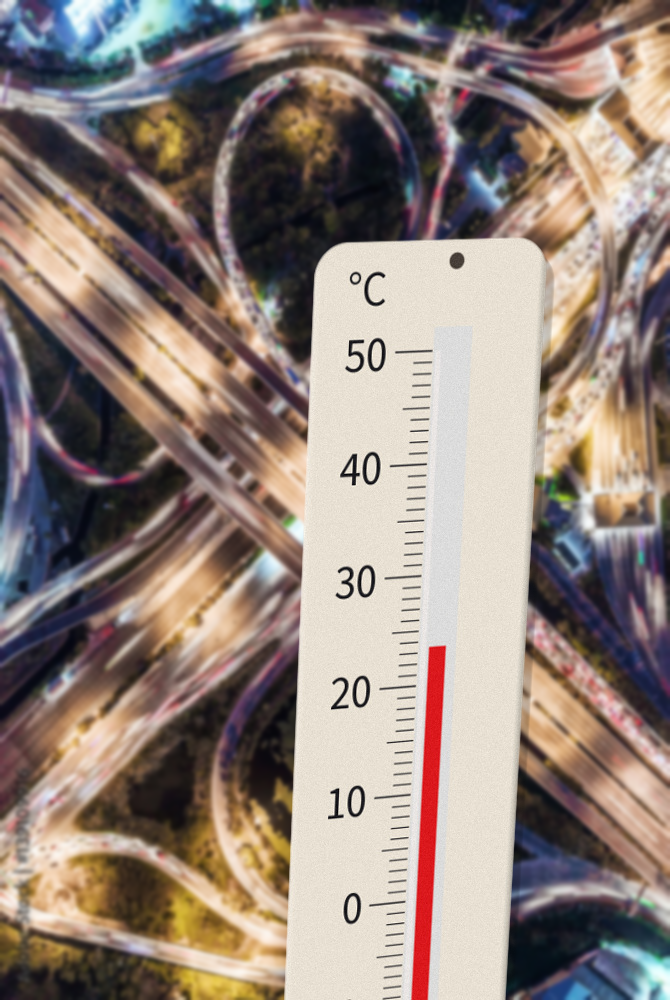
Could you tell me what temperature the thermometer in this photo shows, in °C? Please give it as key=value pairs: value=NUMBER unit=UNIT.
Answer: value=23.5 unit=°C
